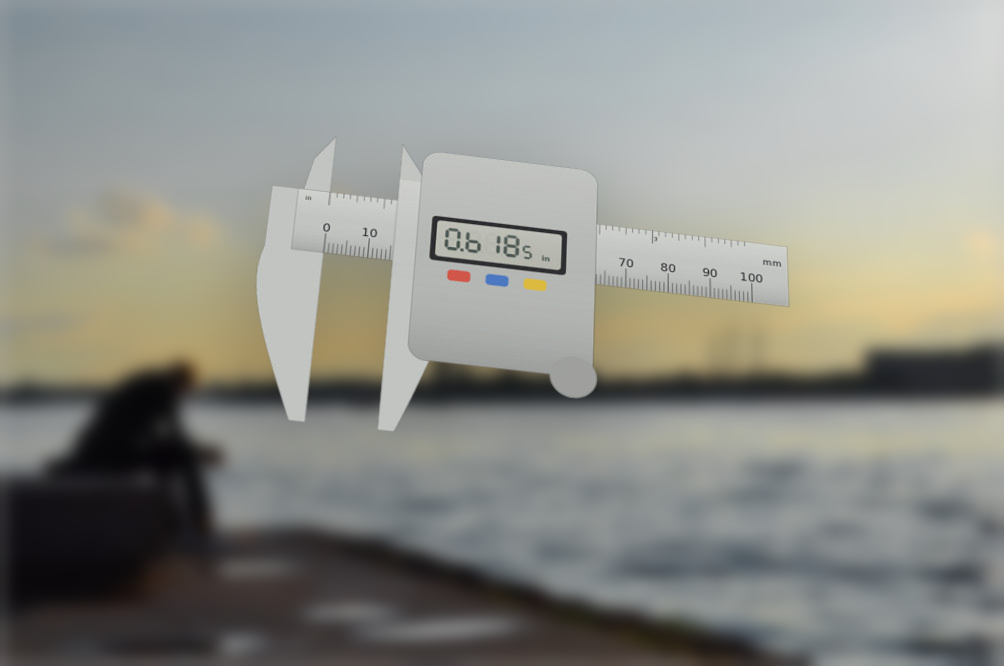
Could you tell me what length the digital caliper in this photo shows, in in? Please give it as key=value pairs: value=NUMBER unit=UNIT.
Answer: value=0.6185 unit=in
